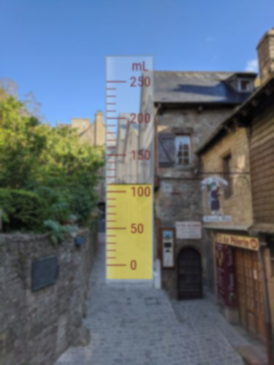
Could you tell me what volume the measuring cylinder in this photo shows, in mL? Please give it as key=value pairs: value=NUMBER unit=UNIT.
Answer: value=110 unit=mL
